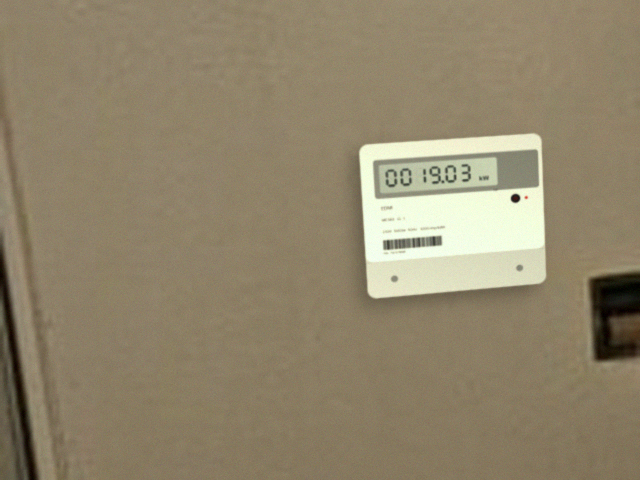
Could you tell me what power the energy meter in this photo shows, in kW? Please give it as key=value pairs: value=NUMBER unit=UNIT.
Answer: value=19.03 unit=kW
